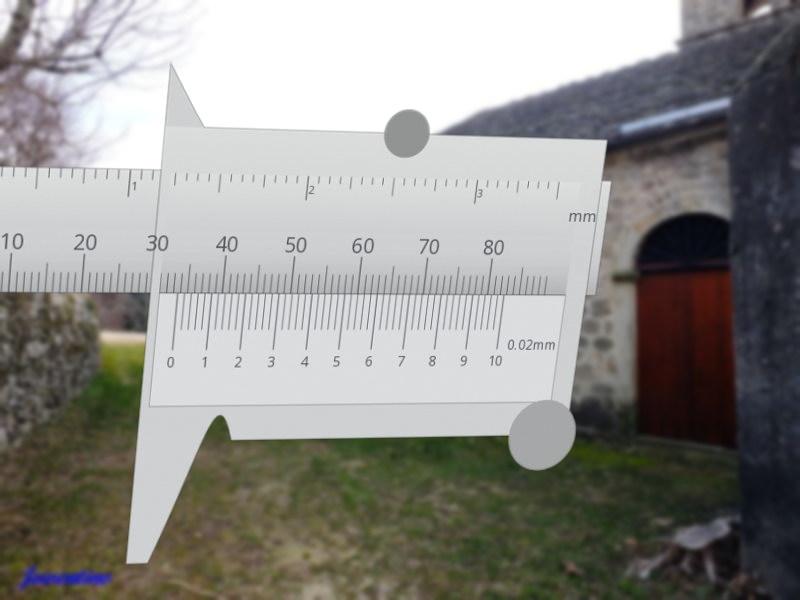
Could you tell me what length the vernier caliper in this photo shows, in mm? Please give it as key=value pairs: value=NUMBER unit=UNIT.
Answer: value=33.6 unit=mm
